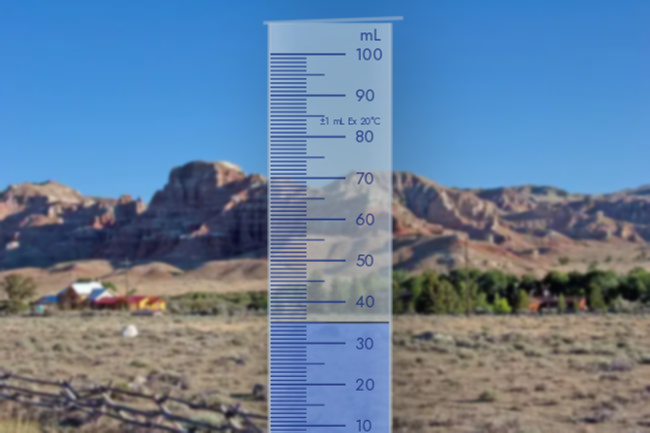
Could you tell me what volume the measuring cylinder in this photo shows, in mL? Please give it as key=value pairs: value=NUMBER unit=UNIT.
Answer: value=35 unit=mL
